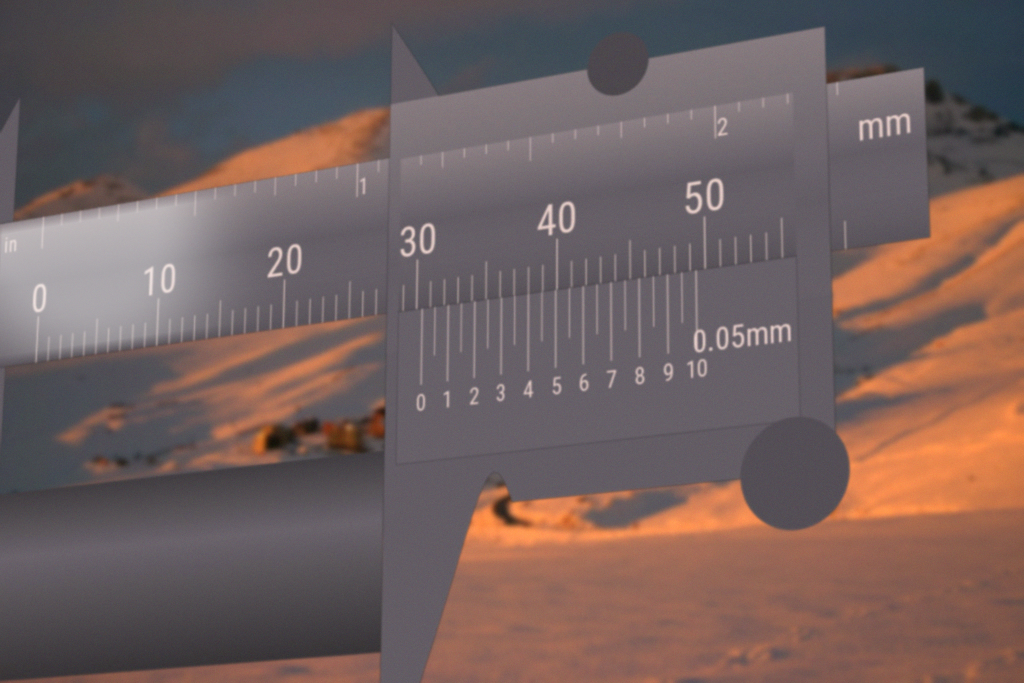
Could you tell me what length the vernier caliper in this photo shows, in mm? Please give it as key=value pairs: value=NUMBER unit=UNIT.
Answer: value=30.4 unit=mm
